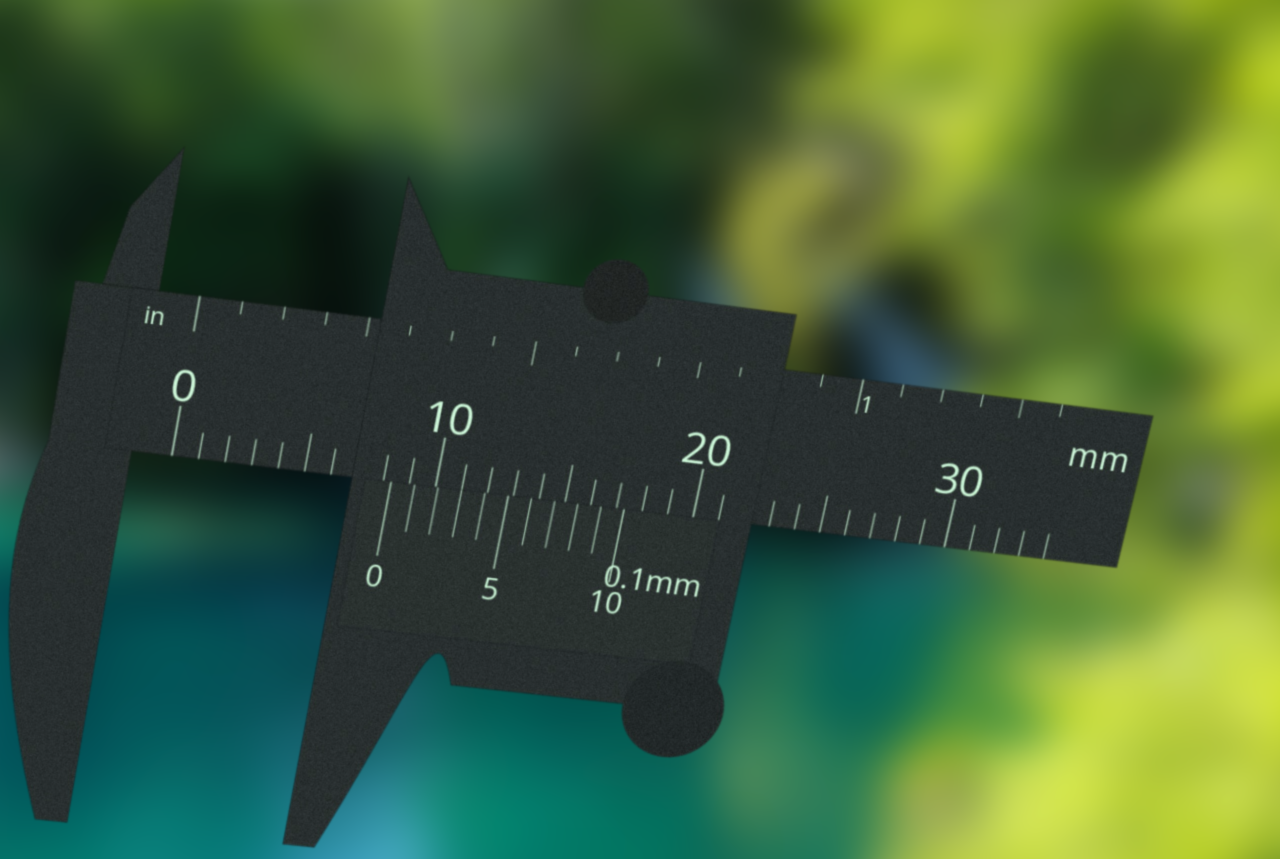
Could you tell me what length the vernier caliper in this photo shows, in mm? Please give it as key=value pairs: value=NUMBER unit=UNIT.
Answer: value=8.3 unit=mm
